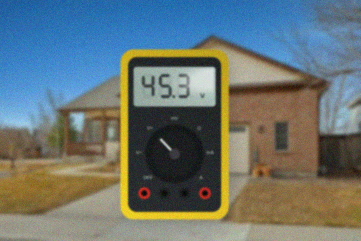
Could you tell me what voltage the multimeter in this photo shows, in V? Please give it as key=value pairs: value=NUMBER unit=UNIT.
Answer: value=45.3 unit=V
